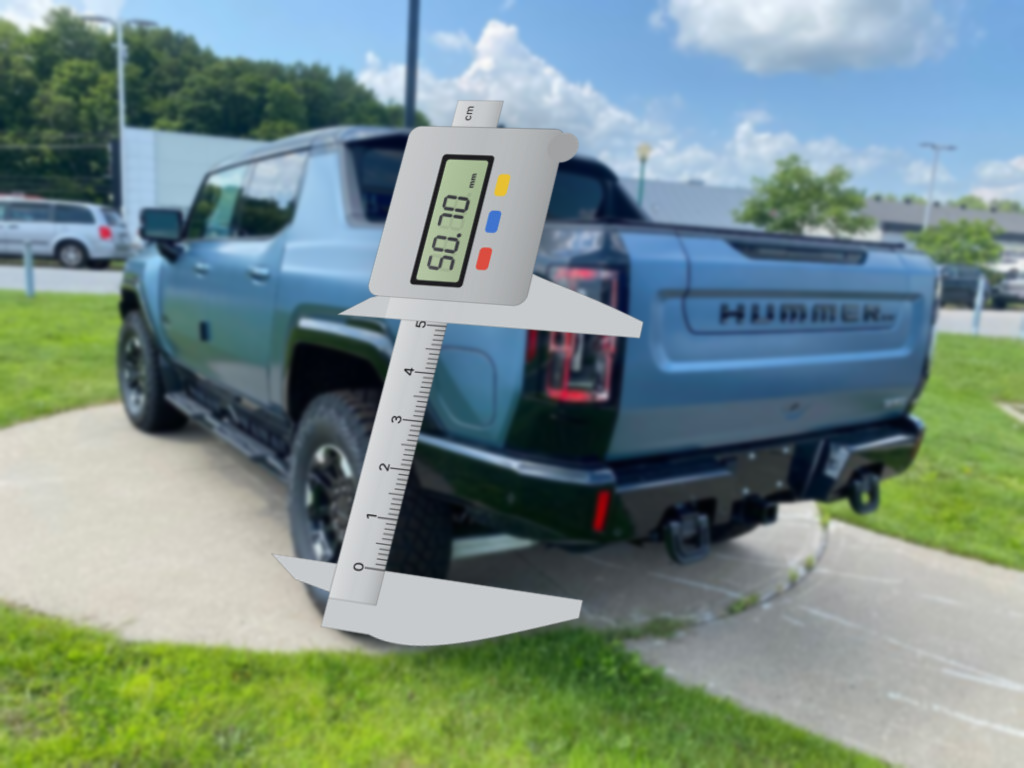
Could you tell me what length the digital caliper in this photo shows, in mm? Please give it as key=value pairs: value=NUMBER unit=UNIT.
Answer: value=50.70 unit=mm
